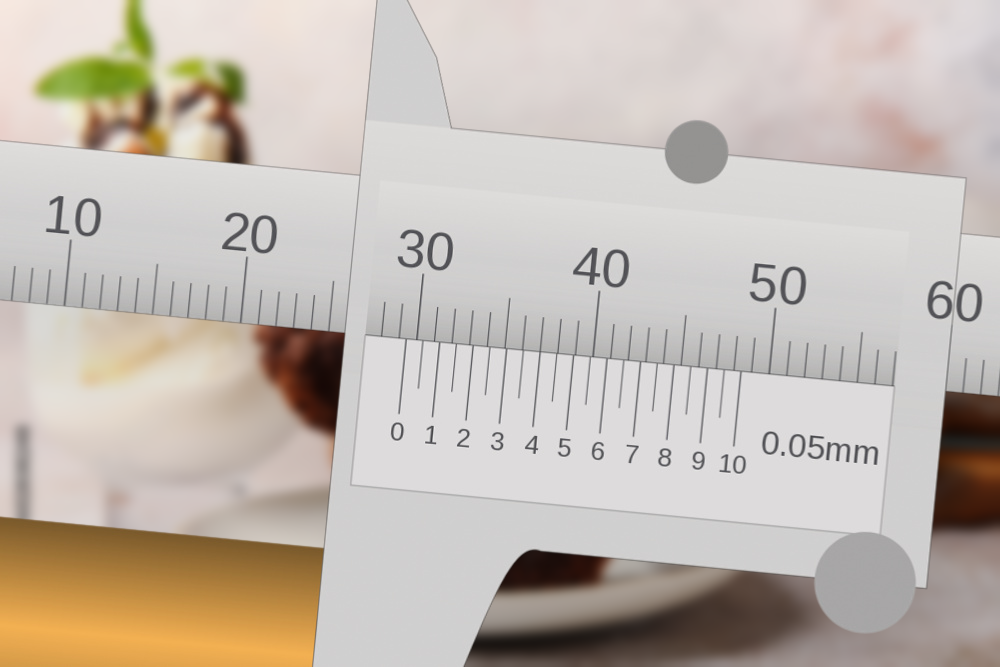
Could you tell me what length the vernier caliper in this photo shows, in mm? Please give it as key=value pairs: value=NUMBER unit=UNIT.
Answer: value=29.4 unit=mm
